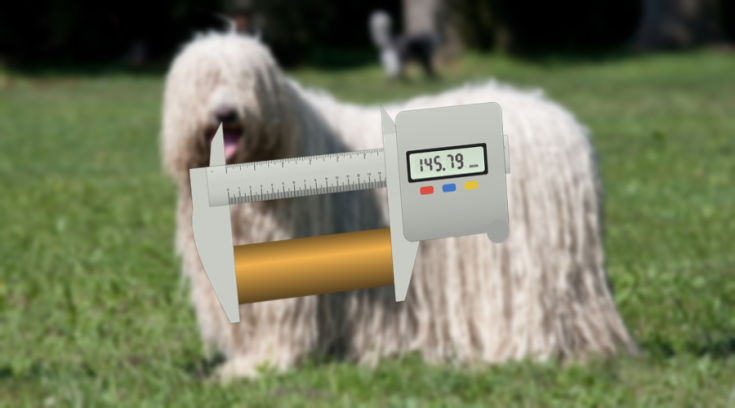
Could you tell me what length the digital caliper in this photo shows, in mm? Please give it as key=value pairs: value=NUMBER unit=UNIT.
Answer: value=145.79 unit=mm
